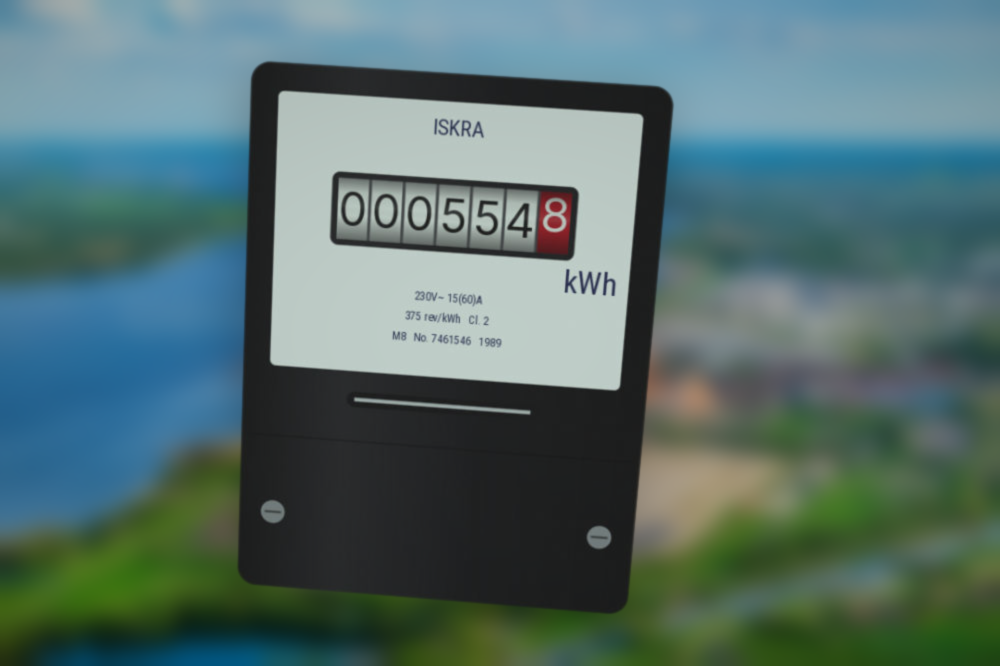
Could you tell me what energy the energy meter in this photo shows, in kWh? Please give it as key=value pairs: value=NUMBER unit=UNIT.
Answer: value=554.8 unit=kWh
